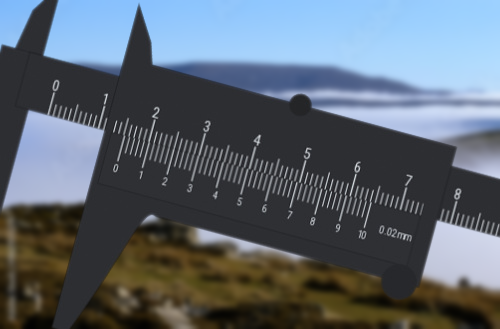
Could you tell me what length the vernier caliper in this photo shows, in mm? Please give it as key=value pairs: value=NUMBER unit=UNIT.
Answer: value=15.2 unit=mm
